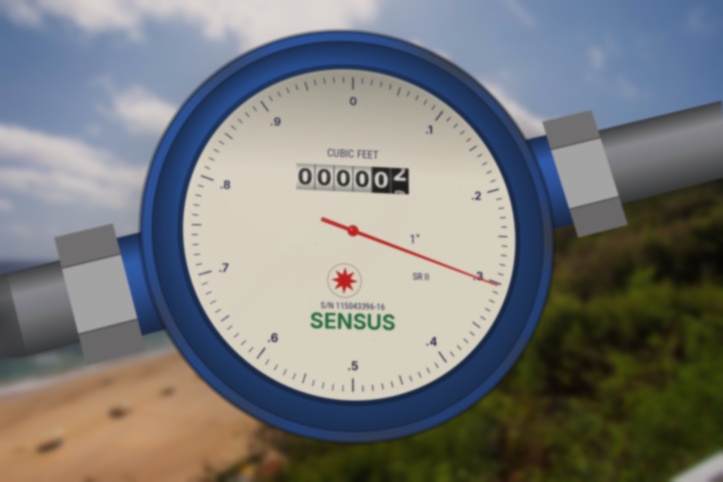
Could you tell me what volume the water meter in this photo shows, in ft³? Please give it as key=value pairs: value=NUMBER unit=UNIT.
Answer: value=2.30 unit=ft³
